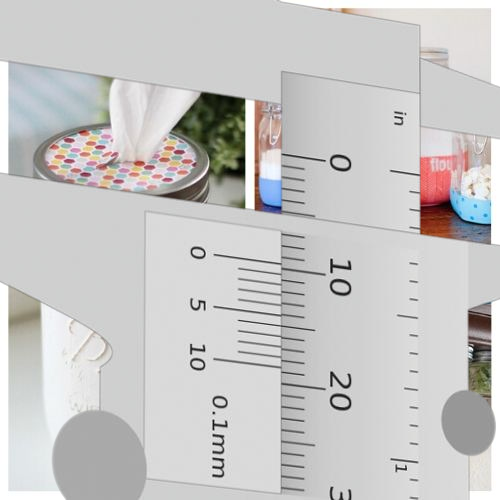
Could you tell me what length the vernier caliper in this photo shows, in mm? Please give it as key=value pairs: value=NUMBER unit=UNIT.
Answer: value=9.6 unit=mm
